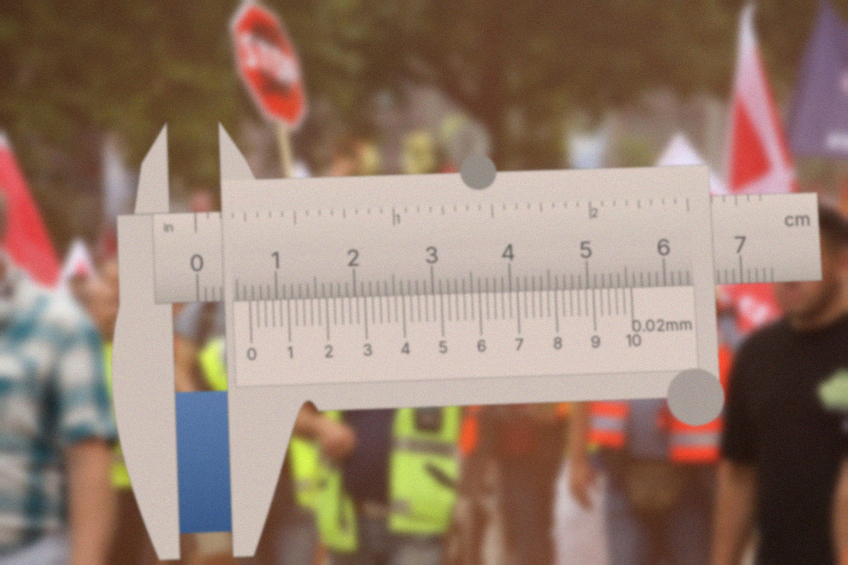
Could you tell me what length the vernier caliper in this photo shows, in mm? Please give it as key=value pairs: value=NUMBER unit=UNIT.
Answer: value=6.6 unit=mm
